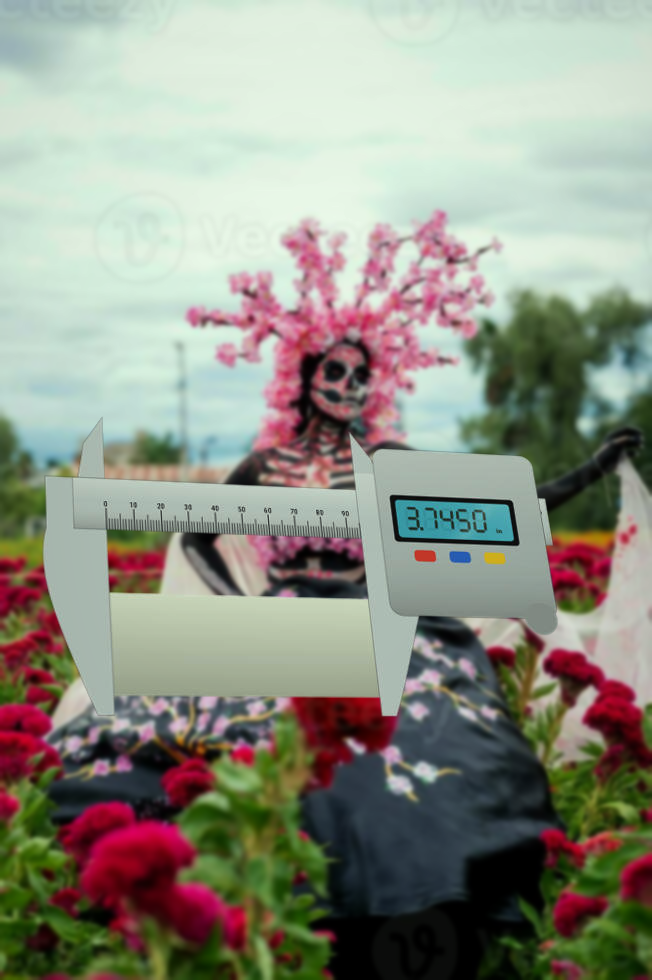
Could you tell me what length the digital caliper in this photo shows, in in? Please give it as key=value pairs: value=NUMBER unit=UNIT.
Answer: value=3.7450 unit=in
